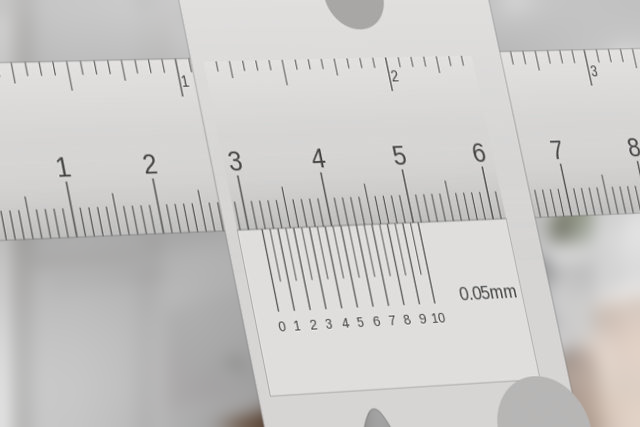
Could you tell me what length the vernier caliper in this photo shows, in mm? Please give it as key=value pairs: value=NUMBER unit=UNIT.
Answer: value=31.6 unit=mm
